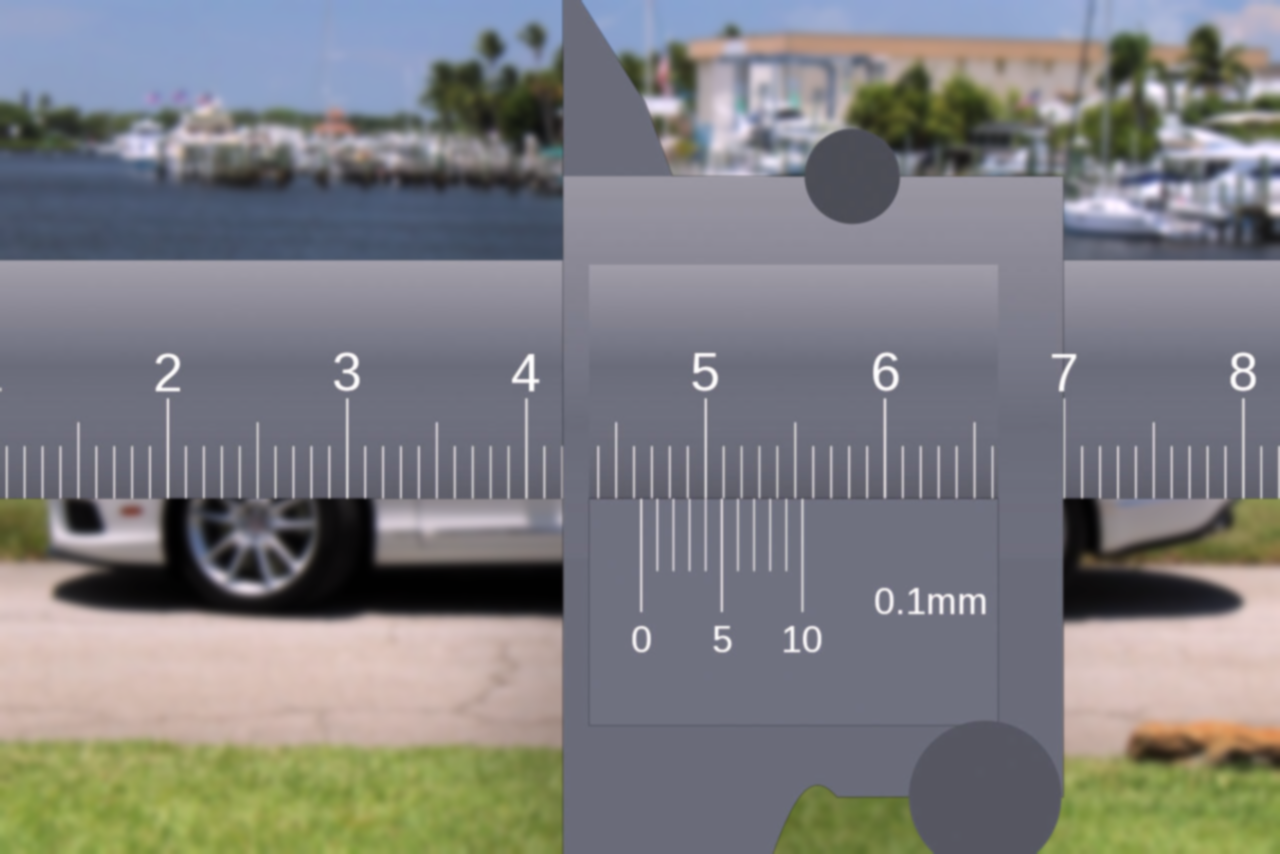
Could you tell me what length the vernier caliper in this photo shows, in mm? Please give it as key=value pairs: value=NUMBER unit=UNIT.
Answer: value=46.4 unit=mm
